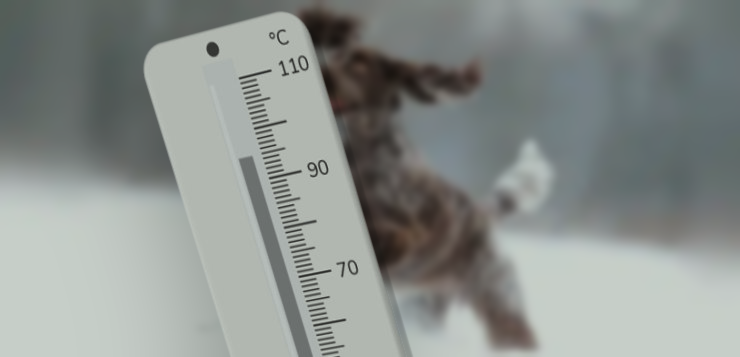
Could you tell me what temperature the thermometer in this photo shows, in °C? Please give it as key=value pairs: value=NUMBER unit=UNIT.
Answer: value=95 unit=°C
